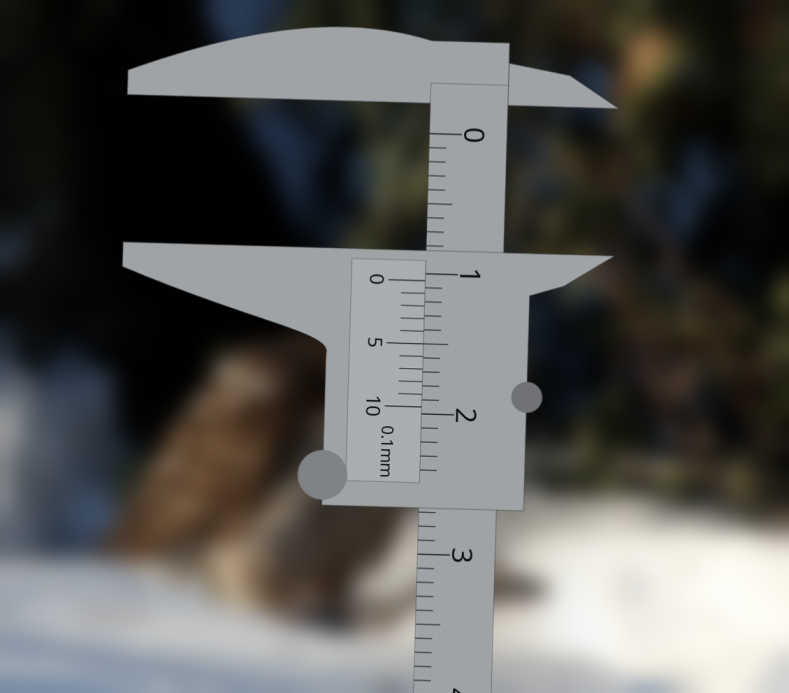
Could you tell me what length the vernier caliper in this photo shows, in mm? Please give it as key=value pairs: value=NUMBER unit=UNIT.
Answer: value=10.5 unit=mm
